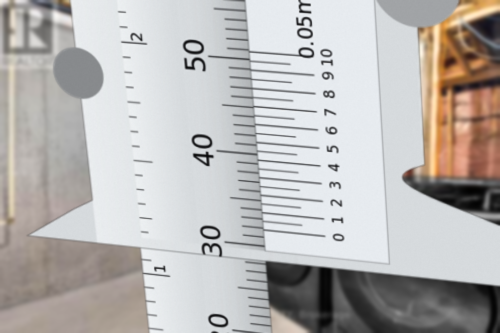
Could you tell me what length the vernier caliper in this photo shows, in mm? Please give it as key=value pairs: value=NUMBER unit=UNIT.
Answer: value=31.8 unit=mm
